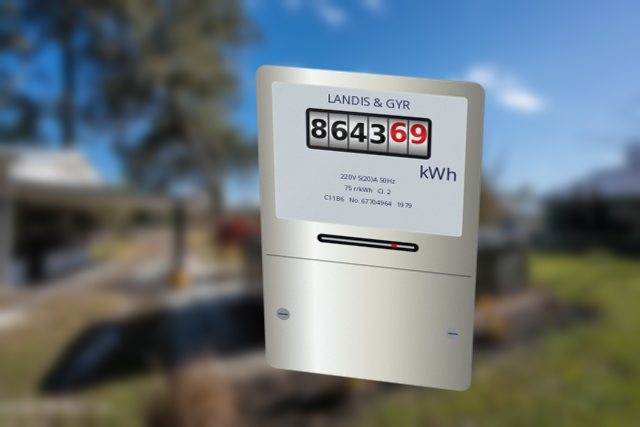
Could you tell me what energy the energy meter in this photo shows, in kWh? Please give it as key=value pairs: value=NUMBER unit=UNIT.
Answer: value=8643.69 unit=kWh
